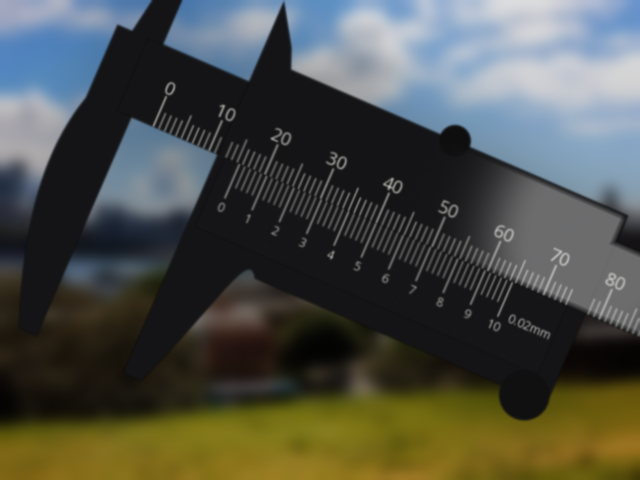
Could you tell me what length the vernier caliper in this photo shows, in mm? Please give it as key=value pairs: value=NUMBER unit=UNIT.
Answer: value=15.5 unit=mm
